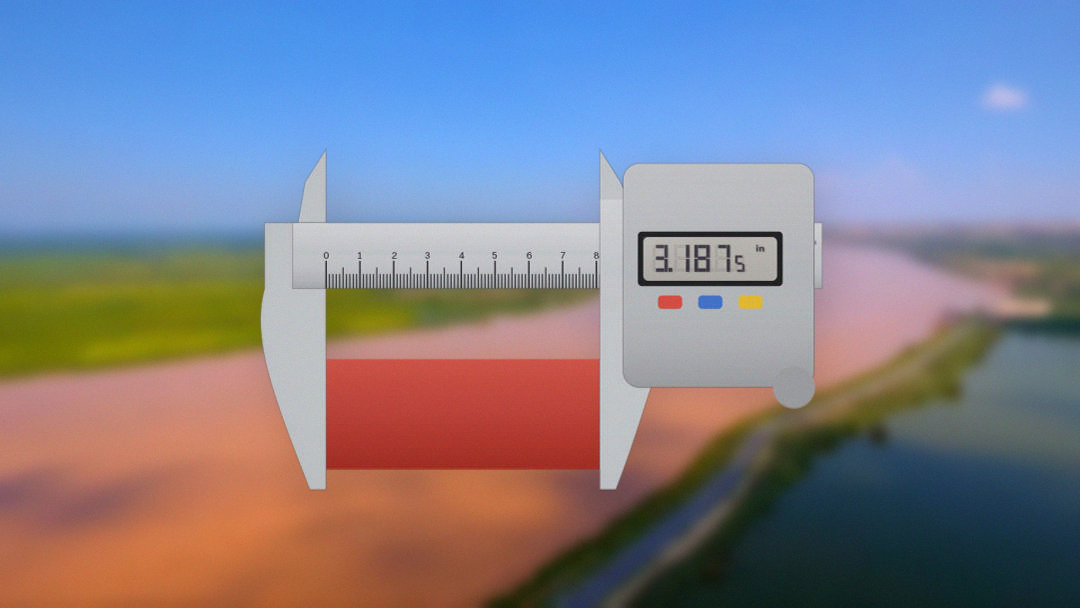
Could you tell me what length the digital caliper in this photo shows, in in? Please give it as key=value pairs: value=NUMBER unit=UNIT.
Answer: value=3.1875 unit=in
